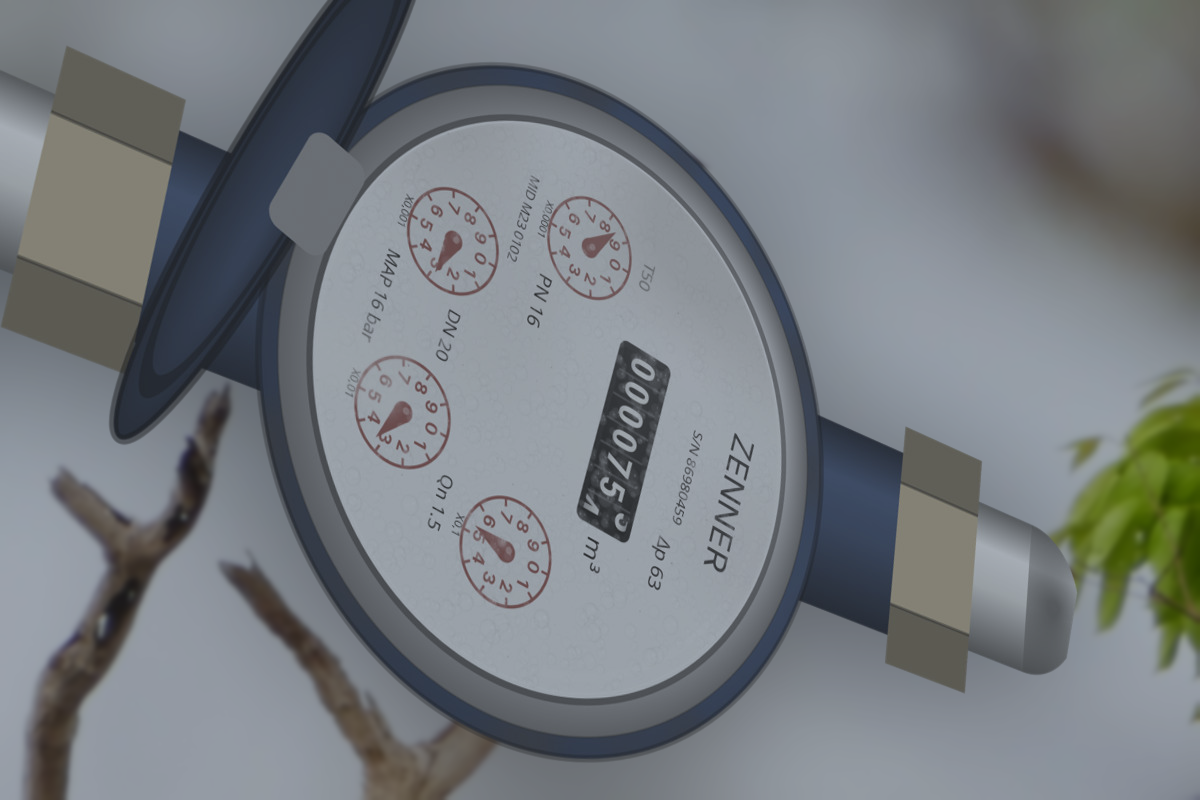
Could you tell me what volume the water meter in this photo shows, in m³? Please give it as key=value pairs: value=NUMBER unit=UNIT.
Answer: value=753.5328 unit=m³
